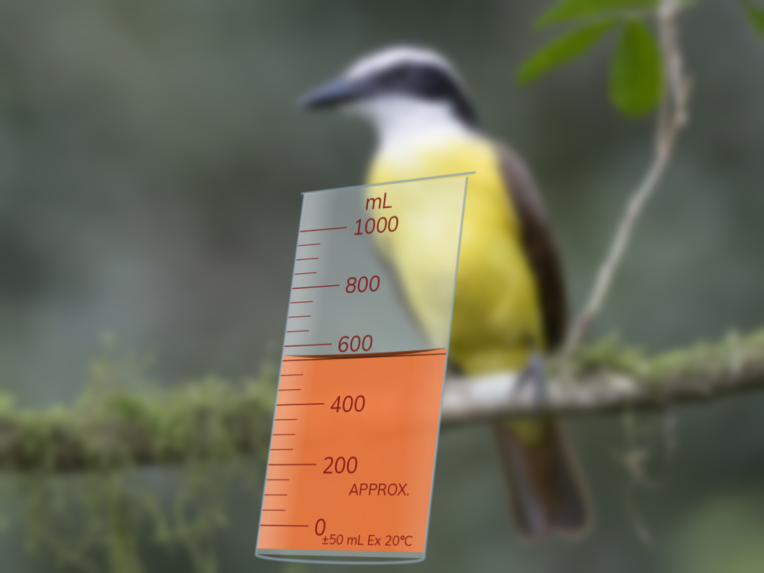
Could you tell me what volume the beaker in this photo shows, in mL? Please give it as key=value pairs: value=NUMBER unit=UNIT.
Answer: value=550 unit=mL
